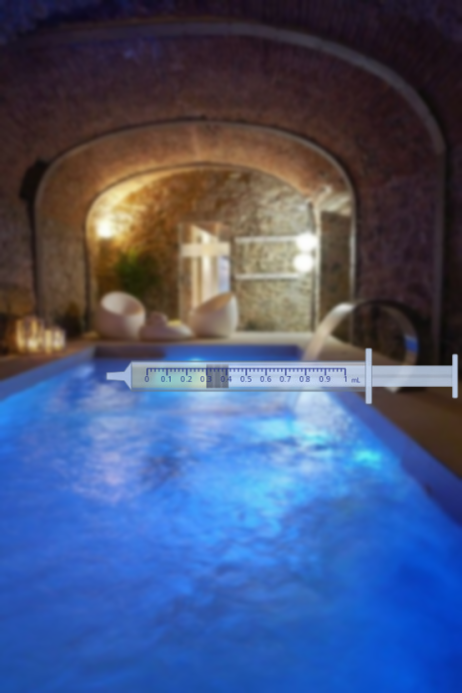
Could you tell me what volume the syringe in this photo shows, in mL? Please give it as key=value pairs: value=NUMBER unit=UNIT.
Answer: value=0.3 unit=mL
